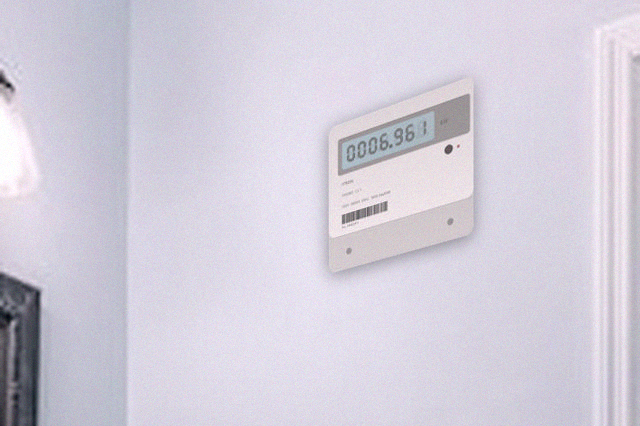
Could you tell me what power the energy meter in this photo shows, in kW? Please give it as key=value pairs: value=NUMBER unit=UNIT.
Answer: value=6.961 unit=kW
